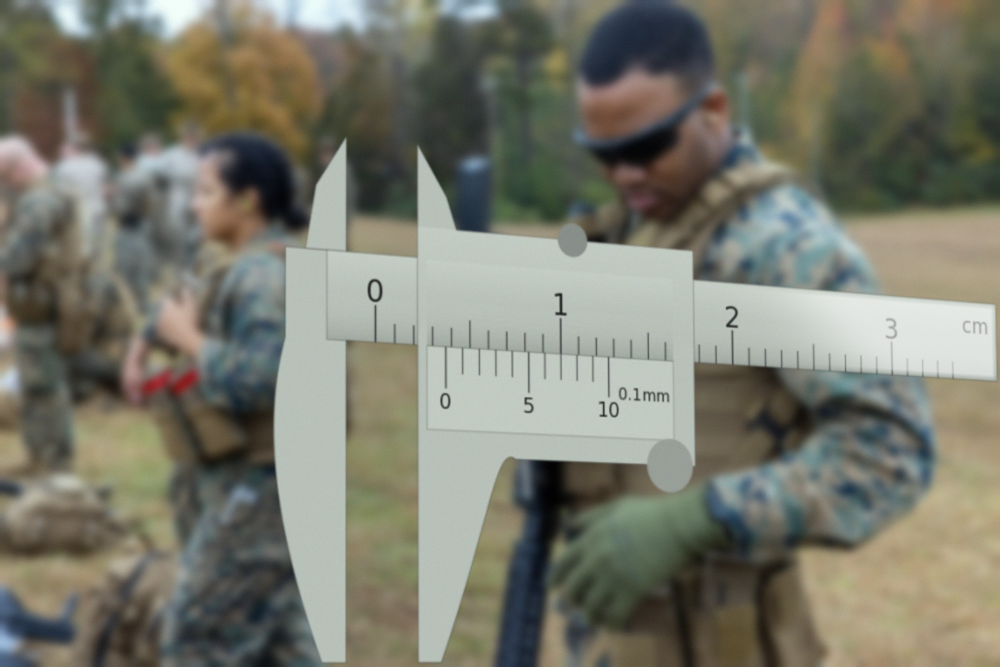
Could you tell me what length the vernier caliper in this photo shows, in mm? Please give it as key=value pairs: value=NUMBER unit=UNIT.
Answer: value=3.7 unit=mm
